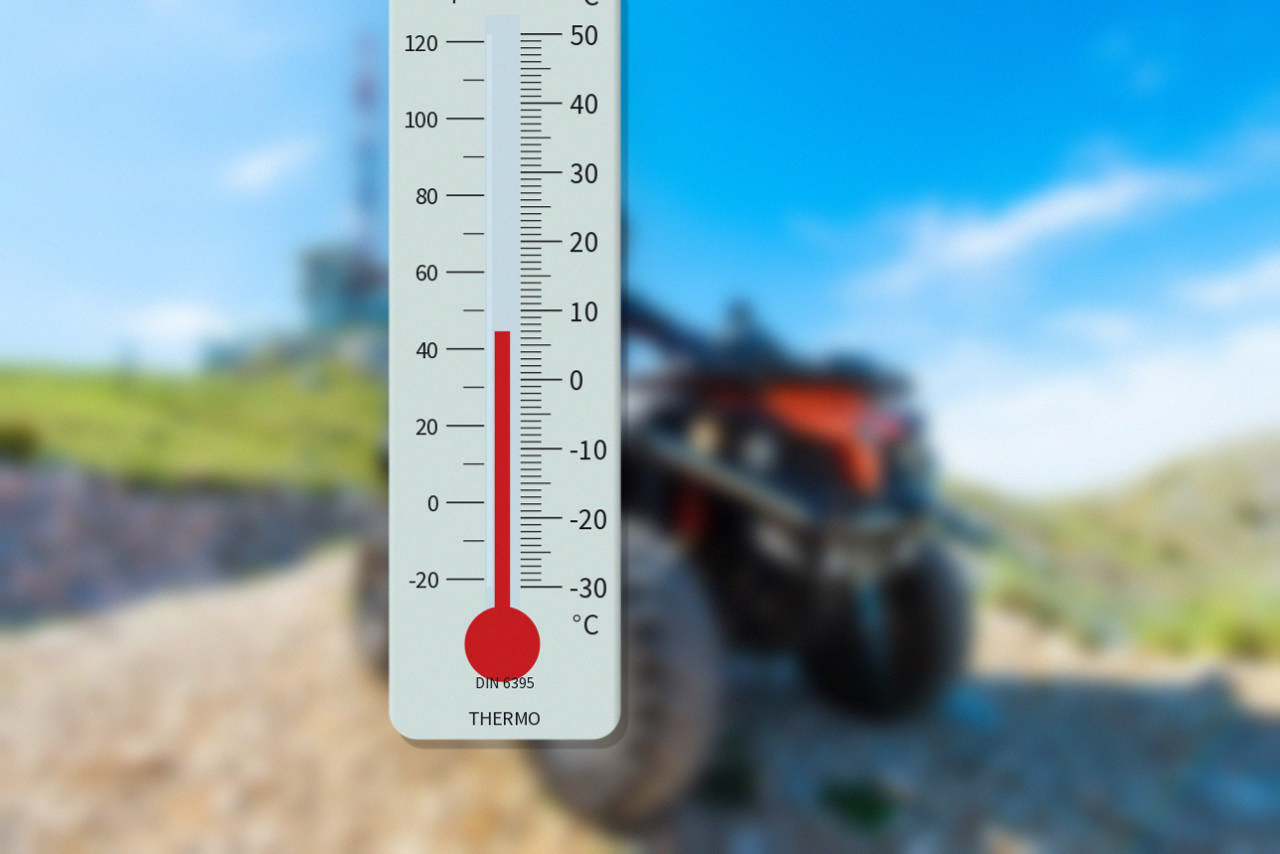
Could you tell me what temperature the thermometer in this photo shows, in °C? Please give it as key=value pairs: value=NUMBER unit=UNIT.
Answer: value=7 unit=°C
